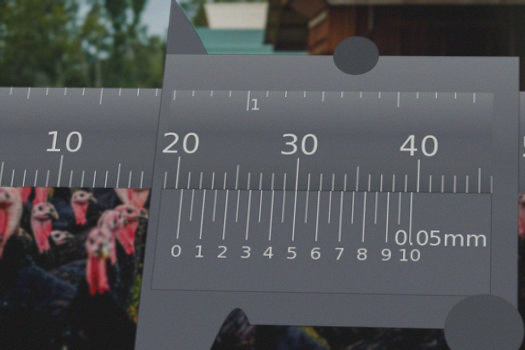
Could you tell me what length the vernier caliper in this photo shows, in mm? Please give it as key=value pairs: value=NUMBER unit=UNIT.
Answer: value=20.5 unit=mm
